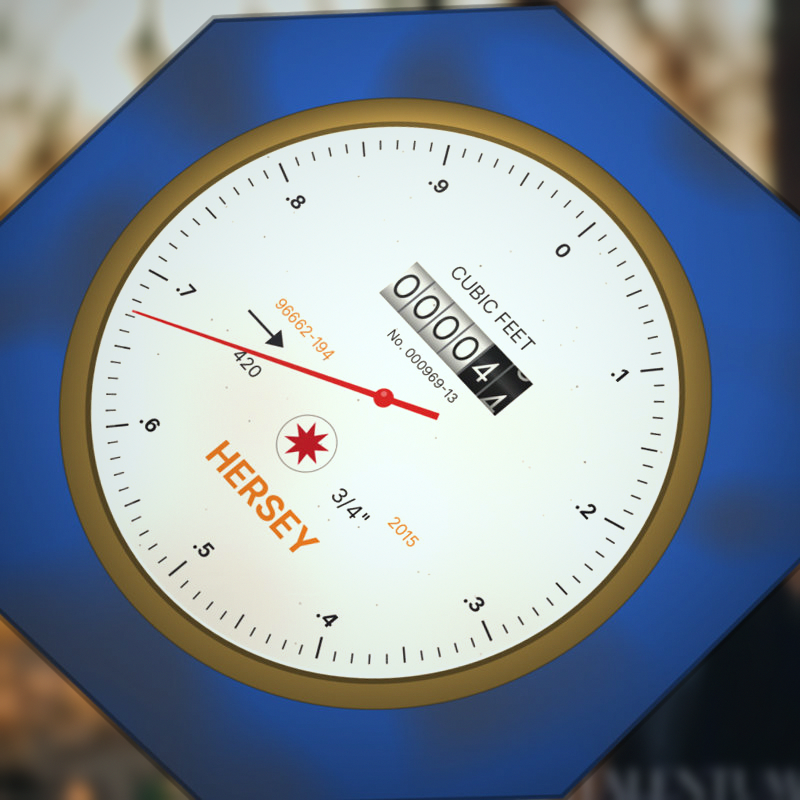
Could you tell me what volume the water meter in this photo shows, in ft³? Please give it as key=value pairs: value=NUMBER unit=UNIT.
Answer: value=43.67 unit=ft³
